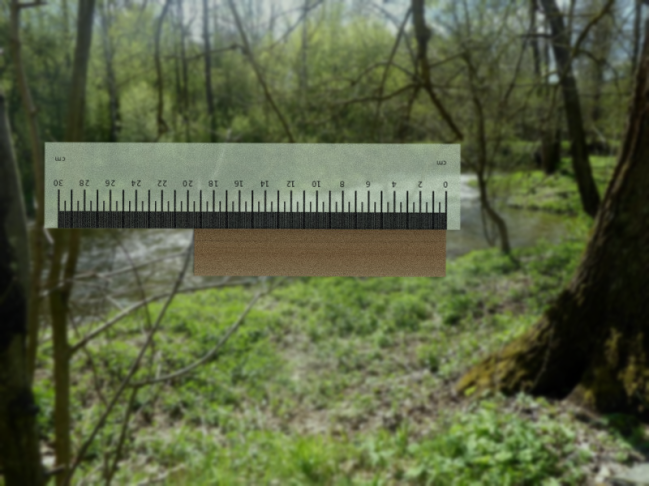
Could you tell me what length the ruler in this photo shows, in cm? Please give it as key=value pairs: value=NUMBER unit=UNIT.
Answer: value=19.5 unit=cm
